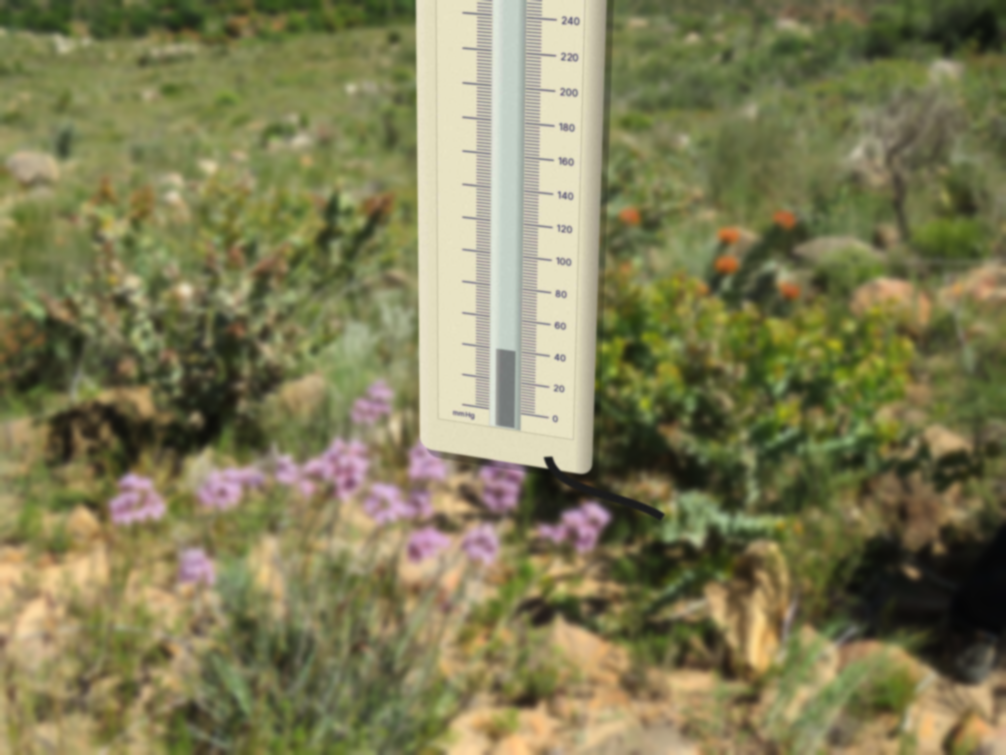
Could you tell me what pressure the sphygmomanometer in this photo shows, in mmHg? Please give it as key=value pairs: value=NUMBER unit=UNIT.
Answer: value=40 unit=mmHg
